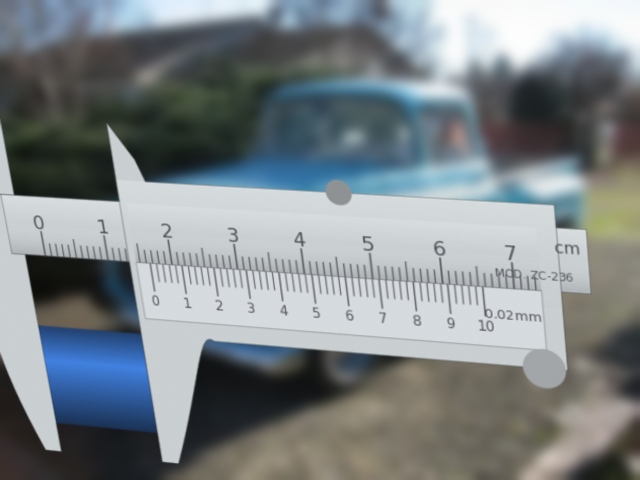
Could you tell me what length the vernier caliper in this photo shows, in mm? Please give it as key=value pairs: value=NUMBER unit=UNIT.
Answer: value=16.6 unit=mm
